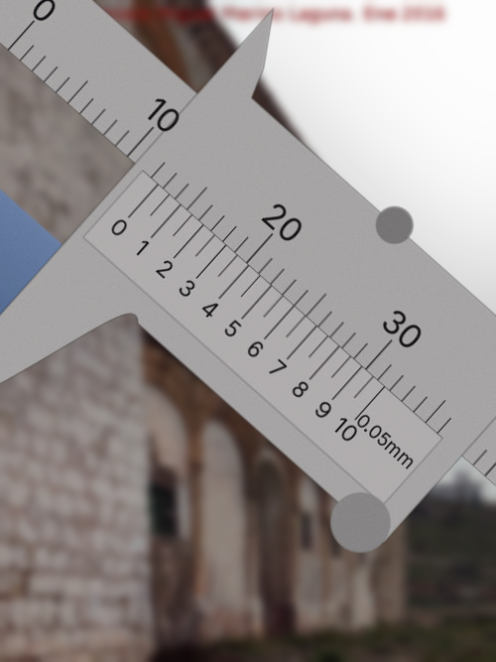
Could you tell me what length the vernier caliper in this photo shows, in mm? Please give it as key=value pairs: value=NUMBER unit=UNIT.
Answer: value=12.6 unit=mm
